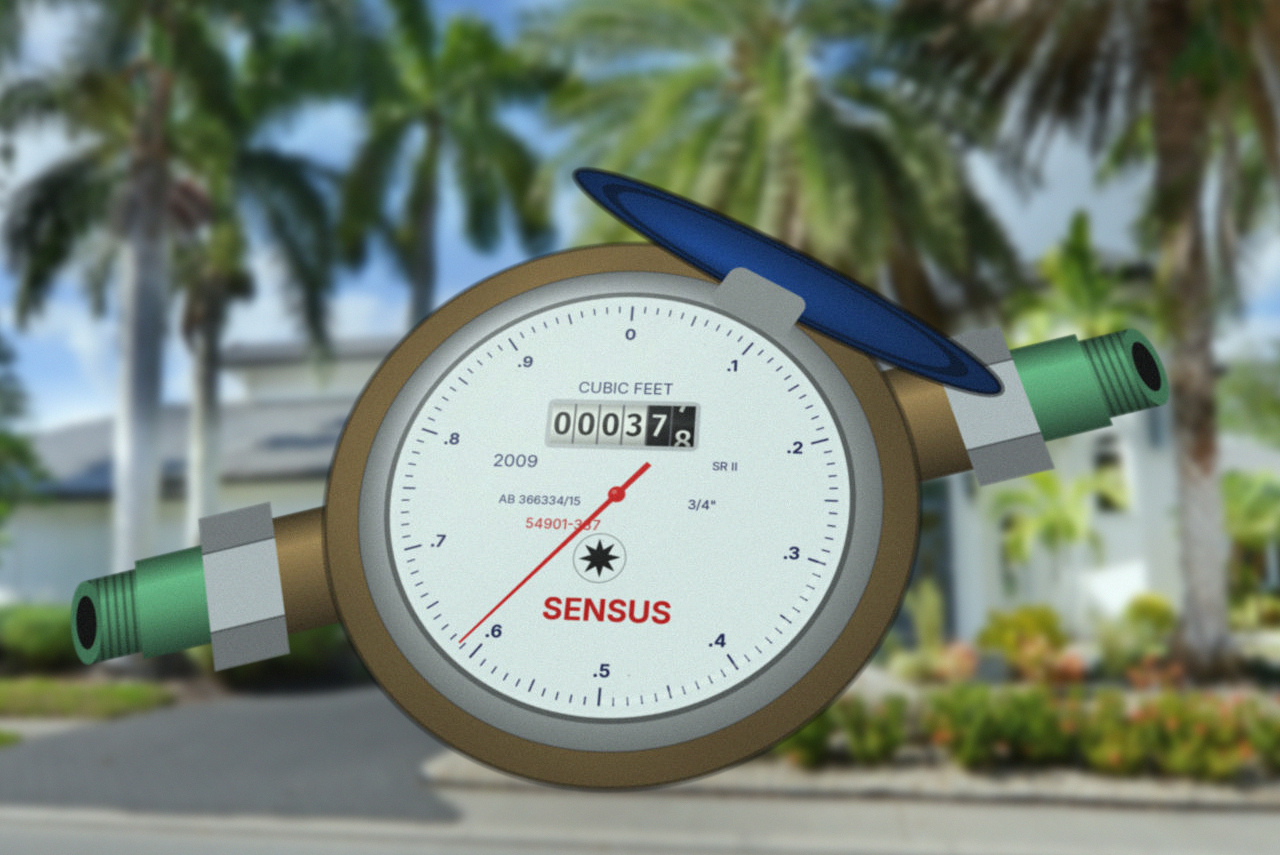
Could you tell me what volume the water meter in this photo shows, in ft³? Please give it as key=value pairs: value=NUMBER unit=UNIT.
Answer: value=377.61 unit=ft³
